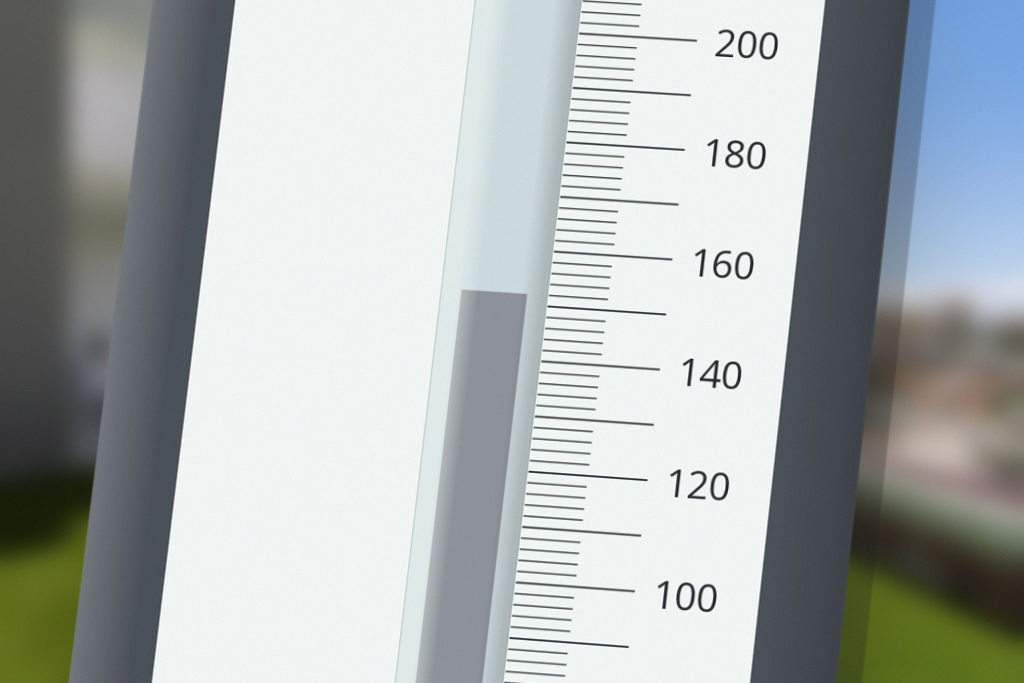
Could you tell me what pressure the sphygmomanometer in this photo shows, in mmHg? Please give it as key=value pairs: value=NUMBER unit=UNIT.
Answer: value=152 unit=mmHg
